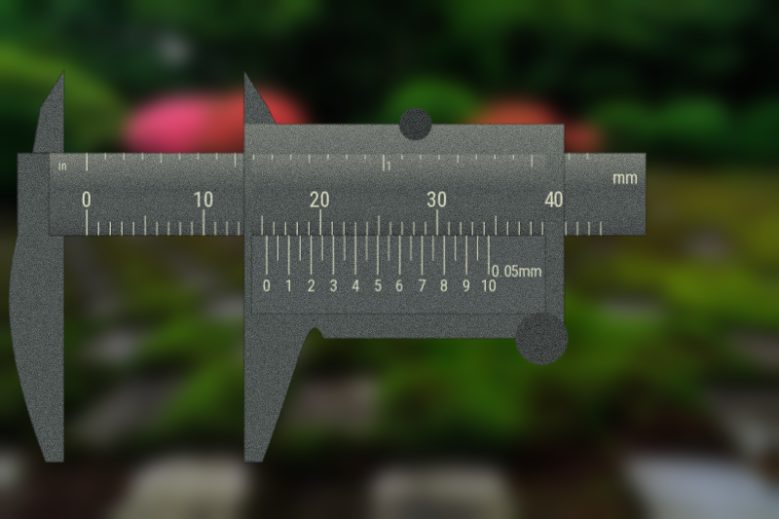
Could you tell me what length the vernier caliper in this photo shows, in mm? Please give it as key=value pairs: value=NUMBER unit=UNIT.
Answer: value=15.4 unit=mm
